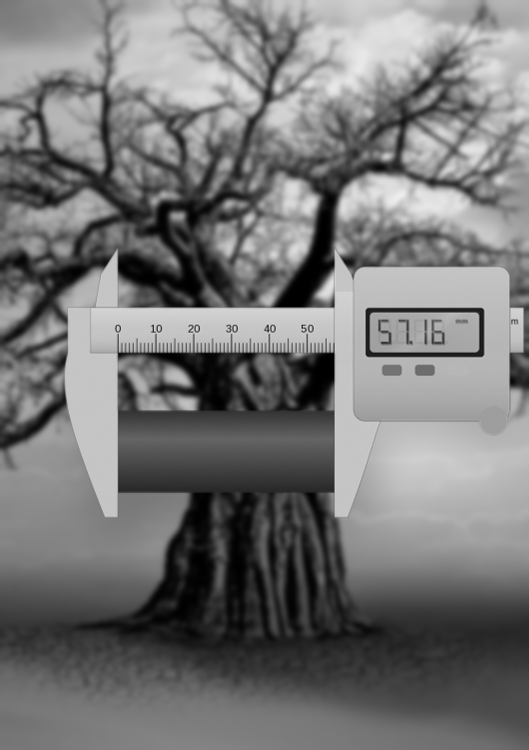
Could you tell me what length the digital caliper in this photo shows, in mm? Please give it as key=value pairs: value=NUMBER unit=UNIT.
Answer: value=57.16 unit=mm
